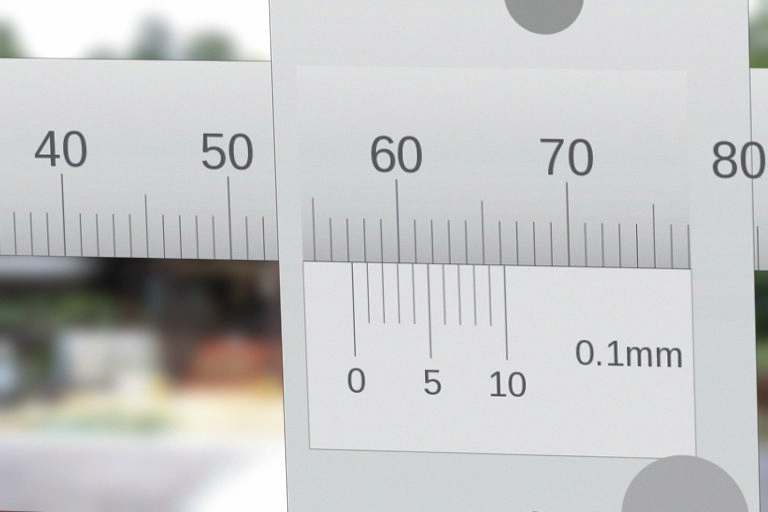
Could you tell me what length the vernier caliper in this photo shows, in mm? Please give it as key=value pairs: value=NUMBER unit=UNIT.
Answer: value=57.2 unit=mm
